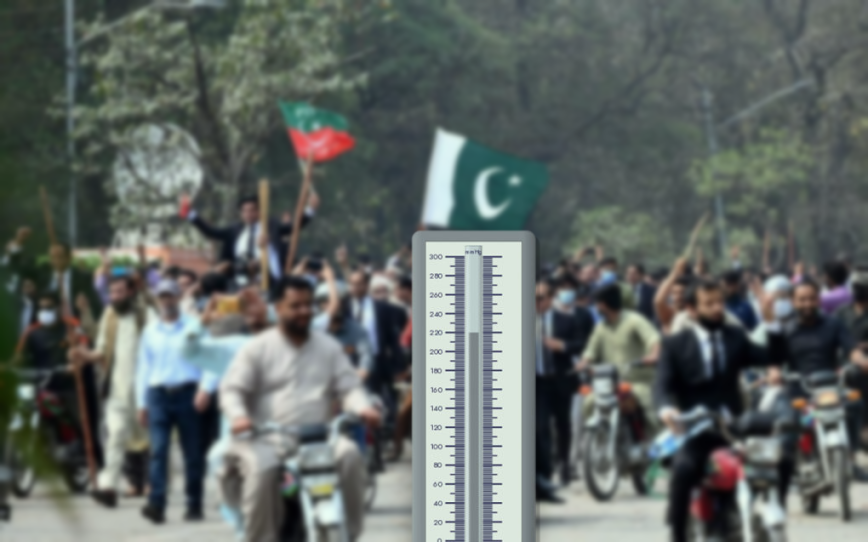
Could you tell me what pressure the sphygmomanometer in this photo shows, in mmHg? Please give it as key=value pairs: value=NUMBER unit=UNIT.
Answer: value=220 unit=mmHg
